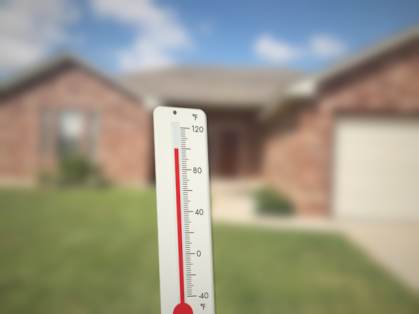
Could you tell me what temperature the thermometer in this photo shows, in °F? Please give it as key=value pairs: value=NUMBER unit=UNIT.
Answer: value=100 unit=°F
